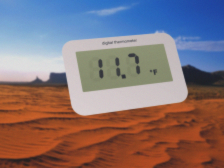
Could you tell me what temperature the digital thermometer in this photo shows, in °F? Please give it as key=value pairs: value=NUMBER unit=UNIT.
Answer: value=11.7 unit=°F
